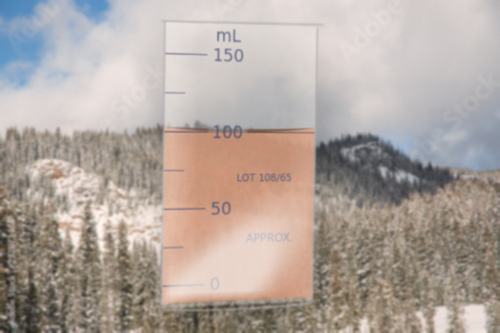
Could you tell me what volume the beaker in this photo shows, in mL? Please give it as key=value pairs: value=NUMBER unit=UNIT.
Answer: value=100 unit=mL
